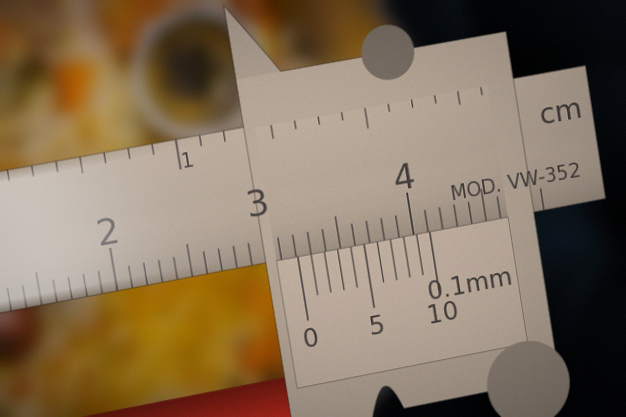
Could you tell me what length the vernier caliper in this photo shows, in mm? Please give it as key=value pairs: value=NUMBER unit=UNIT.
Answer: value=32.1 unit=mm
